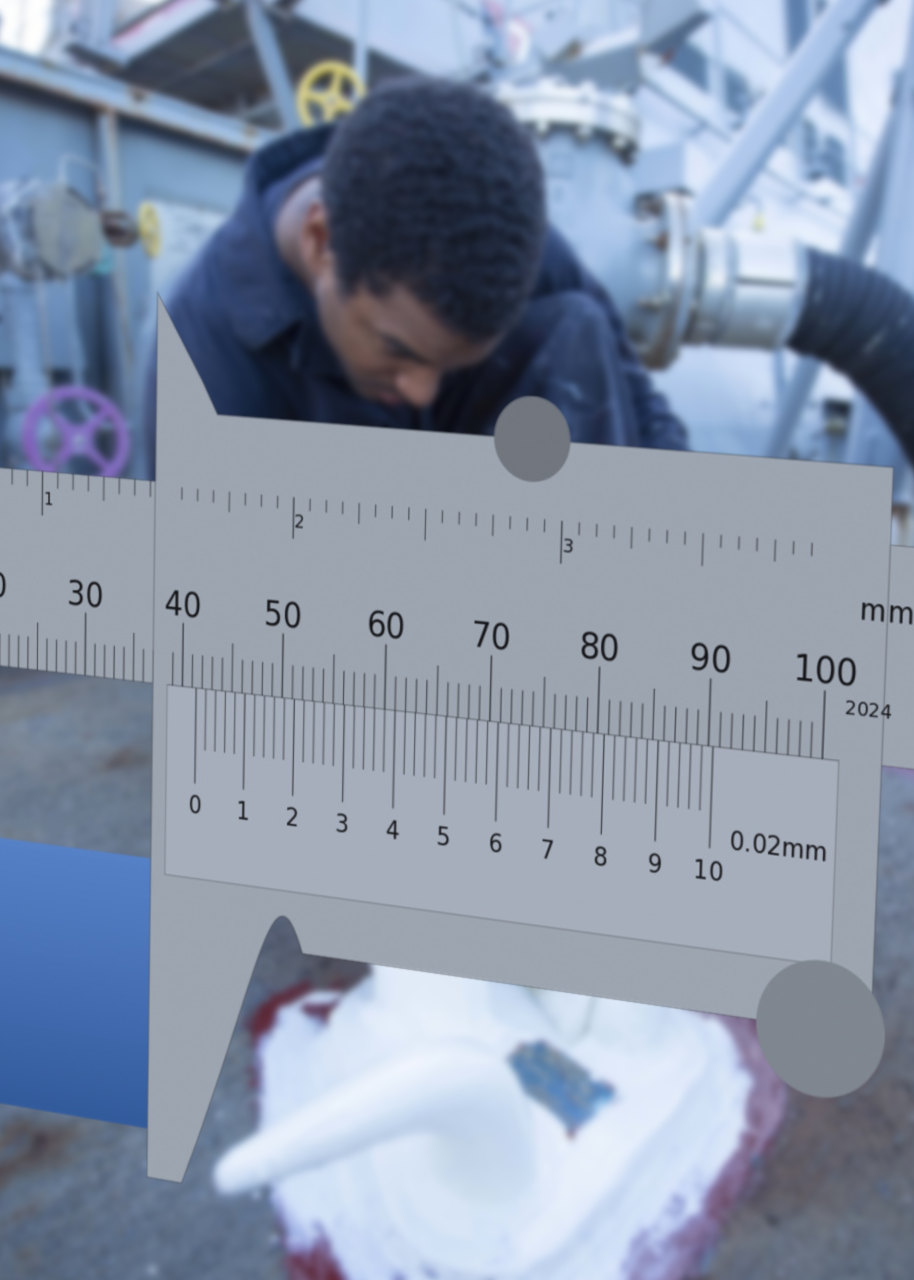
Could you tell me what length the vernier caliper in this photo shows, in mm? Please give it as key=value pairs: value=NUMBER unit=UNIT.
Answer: value=41.4 unit=mm
